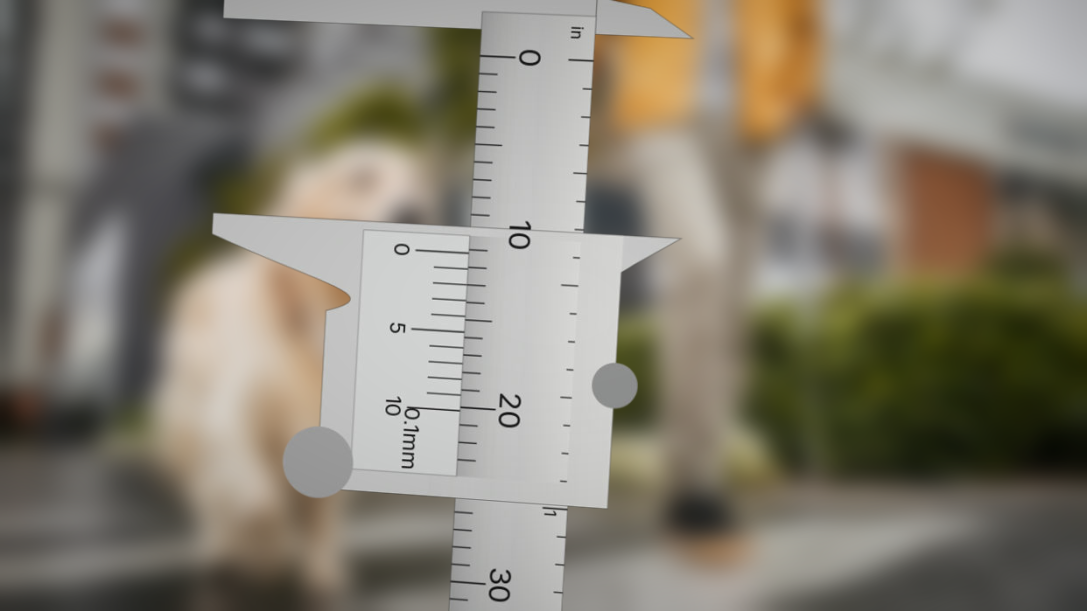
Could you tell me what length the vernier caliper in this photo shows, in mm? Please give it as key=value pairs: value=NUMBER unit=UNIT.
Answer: value=11.2 unit=mm
